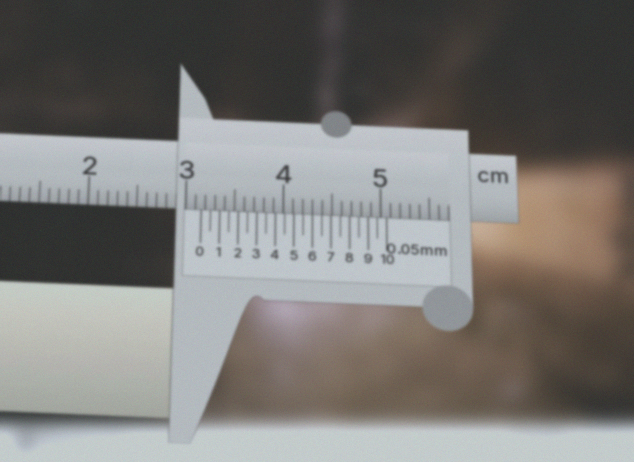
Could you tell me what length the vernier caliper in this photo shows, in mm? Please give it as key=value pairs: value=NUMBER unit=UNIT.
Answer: value=31.6 unit=mm
